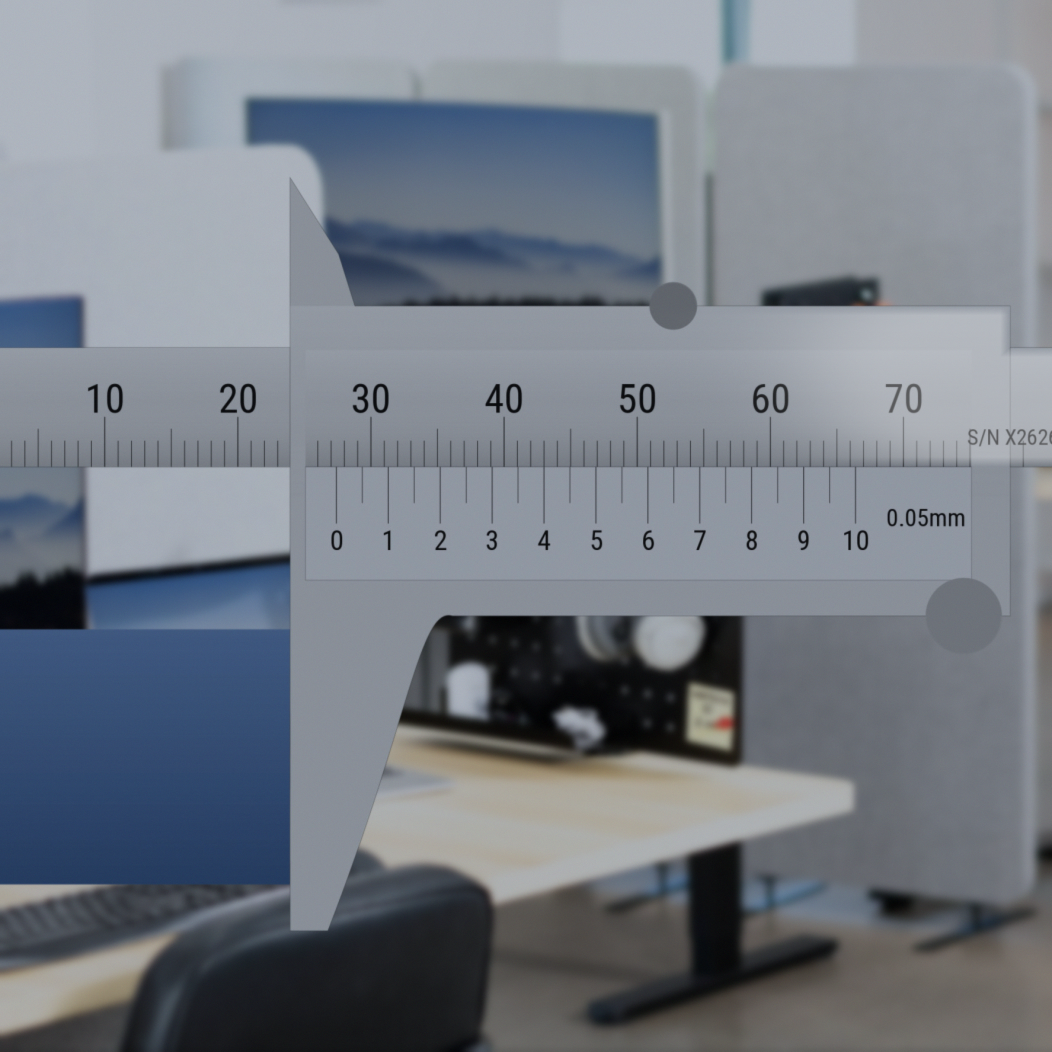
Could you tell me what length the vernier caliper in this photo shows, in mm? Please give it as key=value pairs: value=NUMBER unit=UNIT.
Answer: value=27.4 unit=mm
